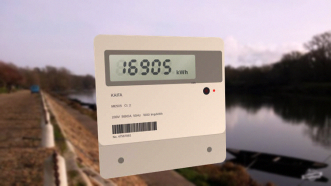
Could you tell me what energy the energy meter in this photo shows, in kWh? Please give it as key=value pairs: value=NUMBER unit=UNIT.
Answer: value=16905 unit=kWh
